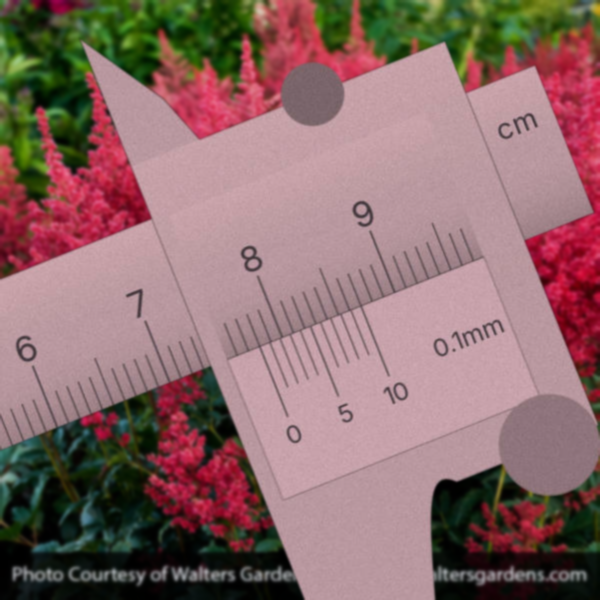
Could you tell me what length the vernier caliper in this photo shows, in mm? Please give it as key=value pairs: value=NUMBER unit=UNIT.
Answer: value=78.0 unit=mm
